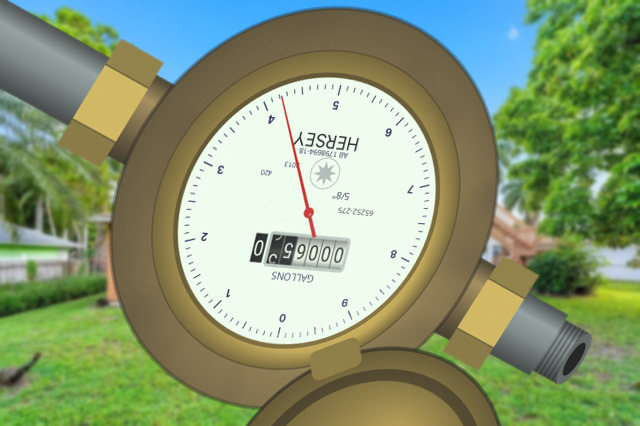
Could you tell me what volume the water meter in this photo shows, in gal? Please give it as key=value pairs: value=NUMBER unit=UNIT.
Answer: value=6554.2 unit=gal
